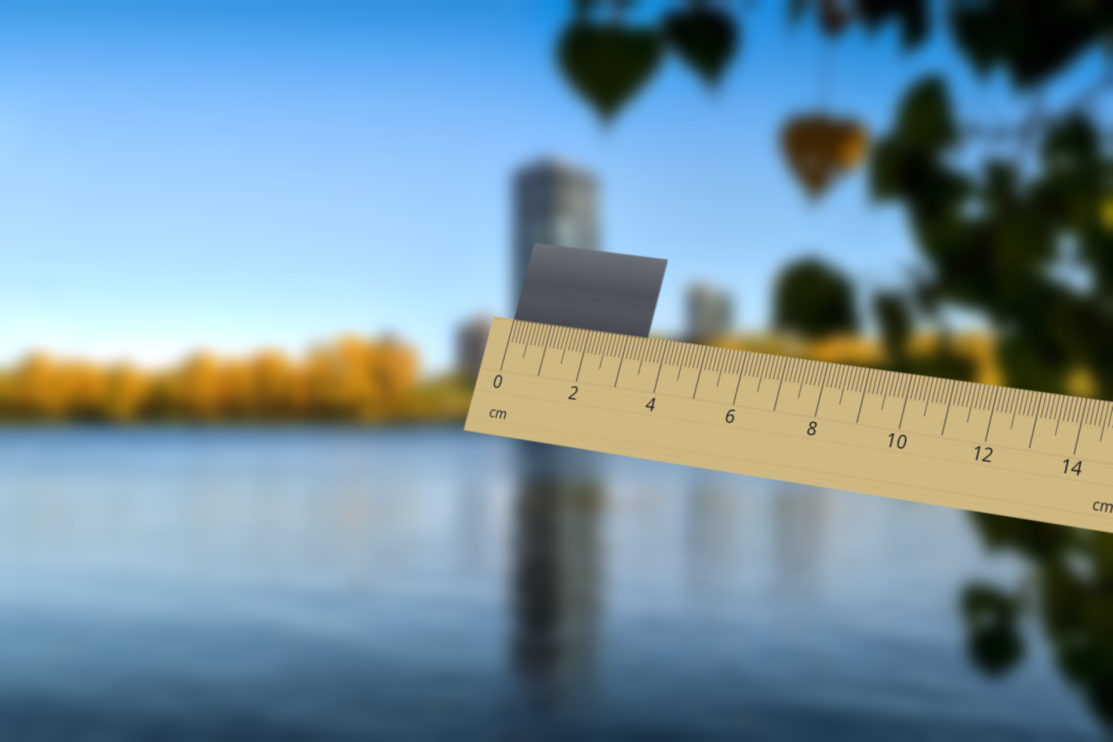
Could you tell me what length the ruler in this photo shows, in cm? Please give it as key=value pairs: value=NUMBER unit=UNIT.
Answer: value=3.5 unit=cm
